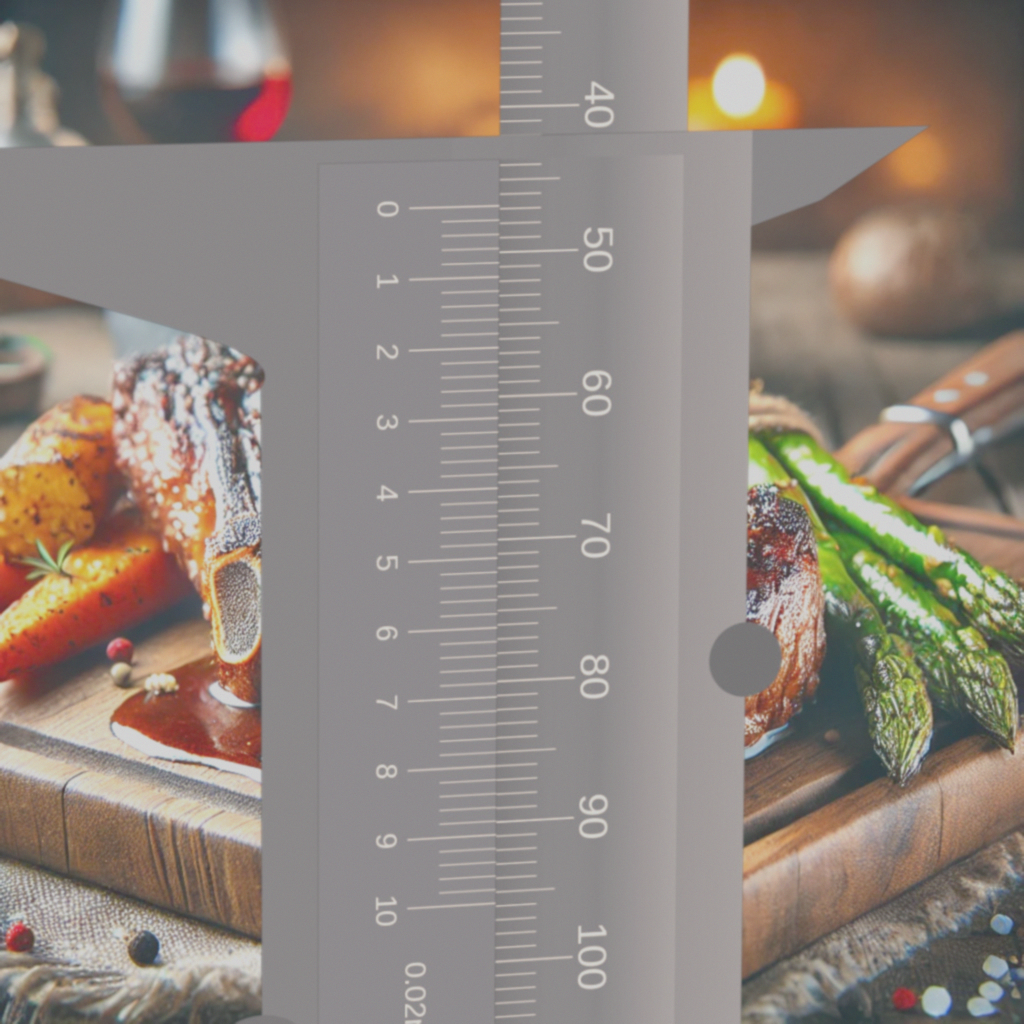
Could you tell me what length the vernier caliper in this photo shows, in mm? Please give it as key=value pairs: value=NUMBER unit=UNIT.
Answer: value=46.8 unit=mm
